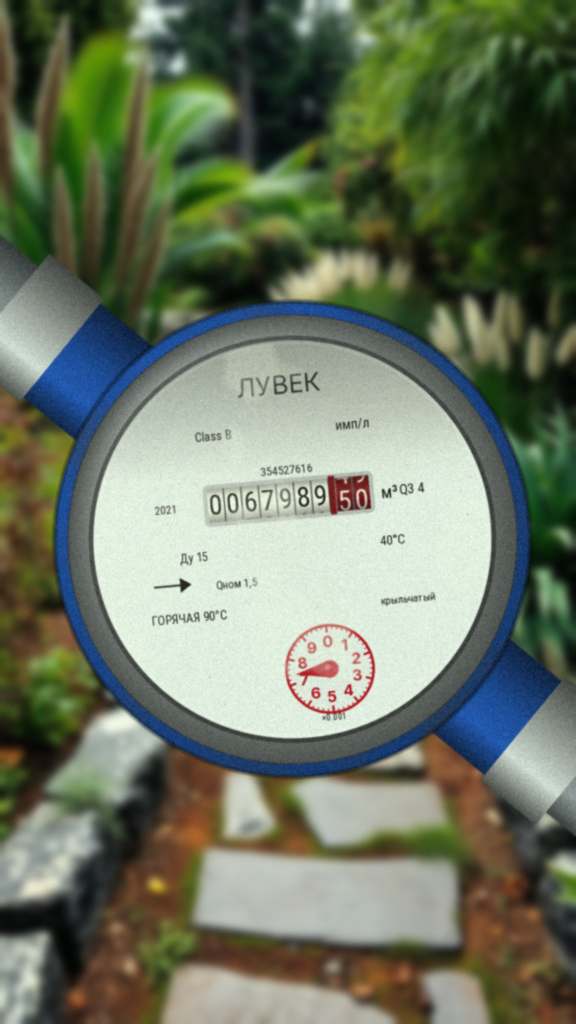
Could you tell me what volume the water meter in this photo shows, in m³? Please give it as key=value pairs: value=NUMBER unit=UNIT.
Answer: value=67989.497 unit=m³
